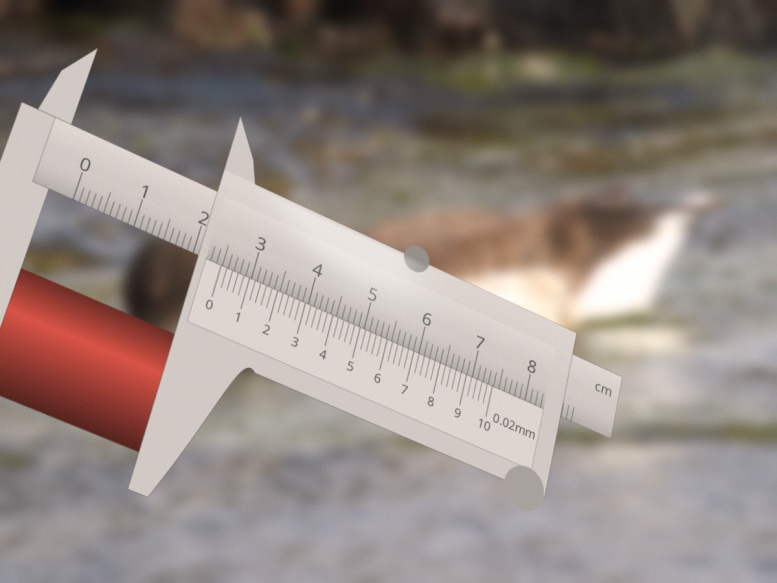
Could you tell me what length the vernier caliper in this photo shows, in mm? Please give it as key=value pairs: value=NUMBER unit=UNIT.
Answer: value=24.8 unit=mm
